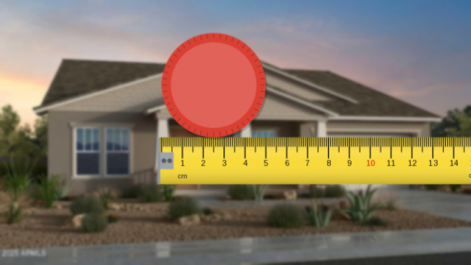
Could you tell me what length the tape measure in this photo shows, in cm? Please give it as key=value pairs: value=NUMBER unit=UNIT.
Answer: value=5 unit=cm
